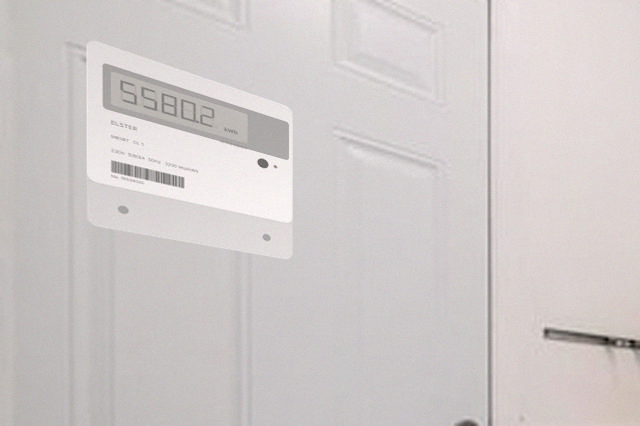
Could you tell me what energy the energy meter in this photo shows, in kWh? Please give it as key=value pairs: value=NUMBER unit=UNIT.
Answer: value=5580.2 unit=kWh
